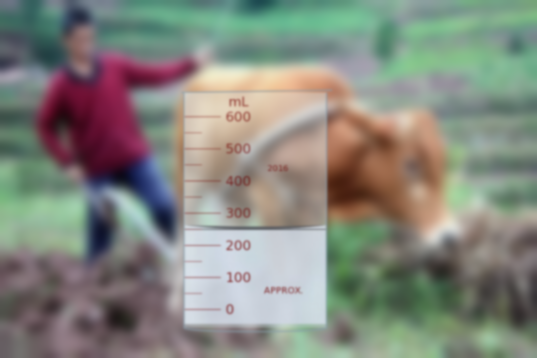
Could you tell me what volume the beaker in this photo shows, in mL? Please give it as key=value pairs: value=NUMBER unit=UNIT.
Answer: value=250 unit=mL
